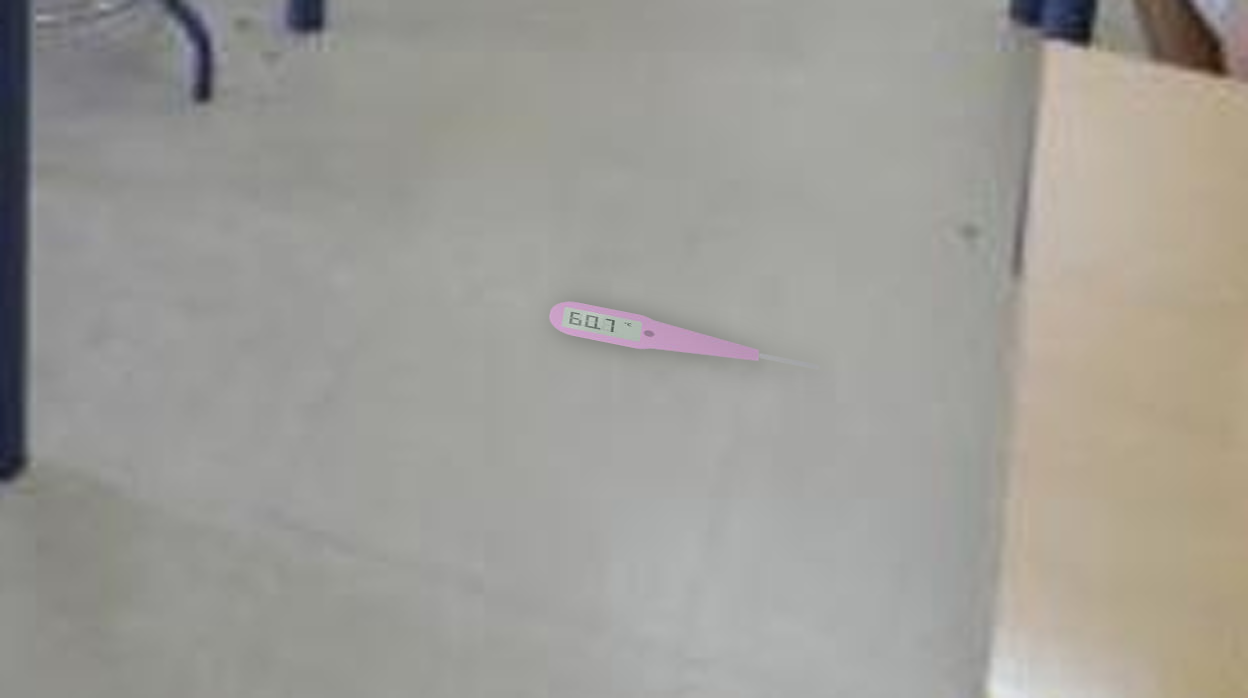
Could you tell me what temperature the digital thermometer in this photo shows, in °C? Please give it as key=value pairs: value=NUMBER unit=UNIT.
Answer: value=60.7 unit=°C
